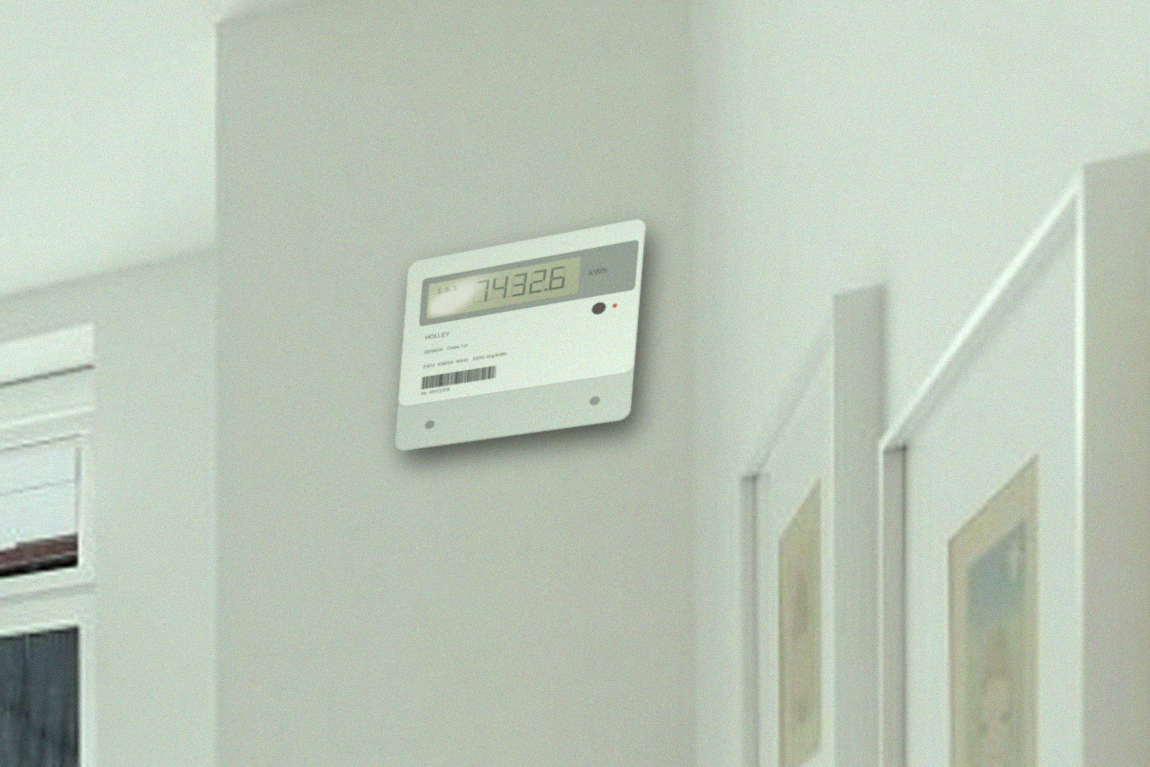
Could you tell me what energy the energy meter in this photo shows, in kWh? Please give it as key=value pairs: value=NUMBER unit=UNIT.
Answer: value=7432.6 unit=kWh
